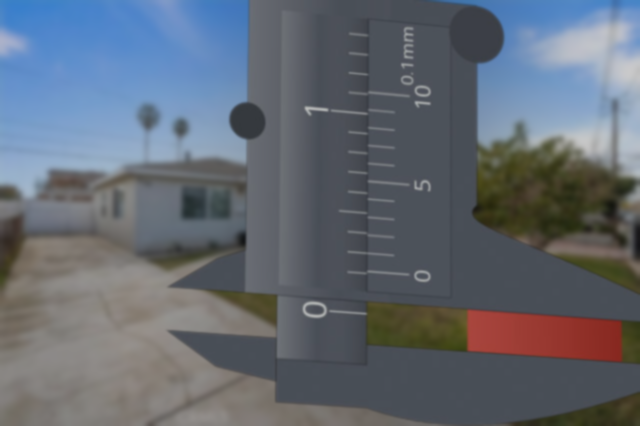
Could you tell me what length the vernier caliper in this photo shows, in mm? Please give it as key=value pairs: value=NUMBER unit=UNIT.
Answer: value=2.1 unit=mm
